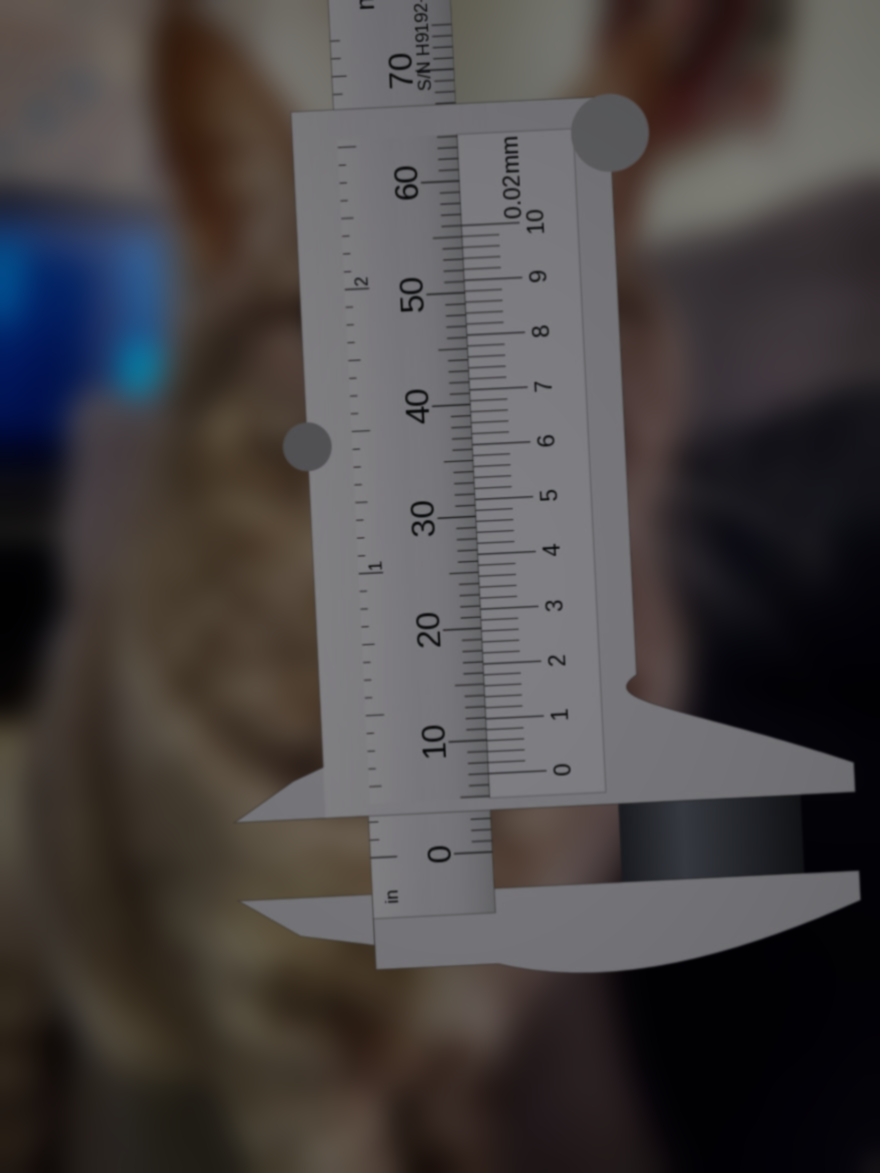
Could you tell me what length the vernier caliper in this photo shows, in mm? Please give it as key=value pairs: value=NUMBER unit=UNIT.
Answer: value=7.0 unit=mm
